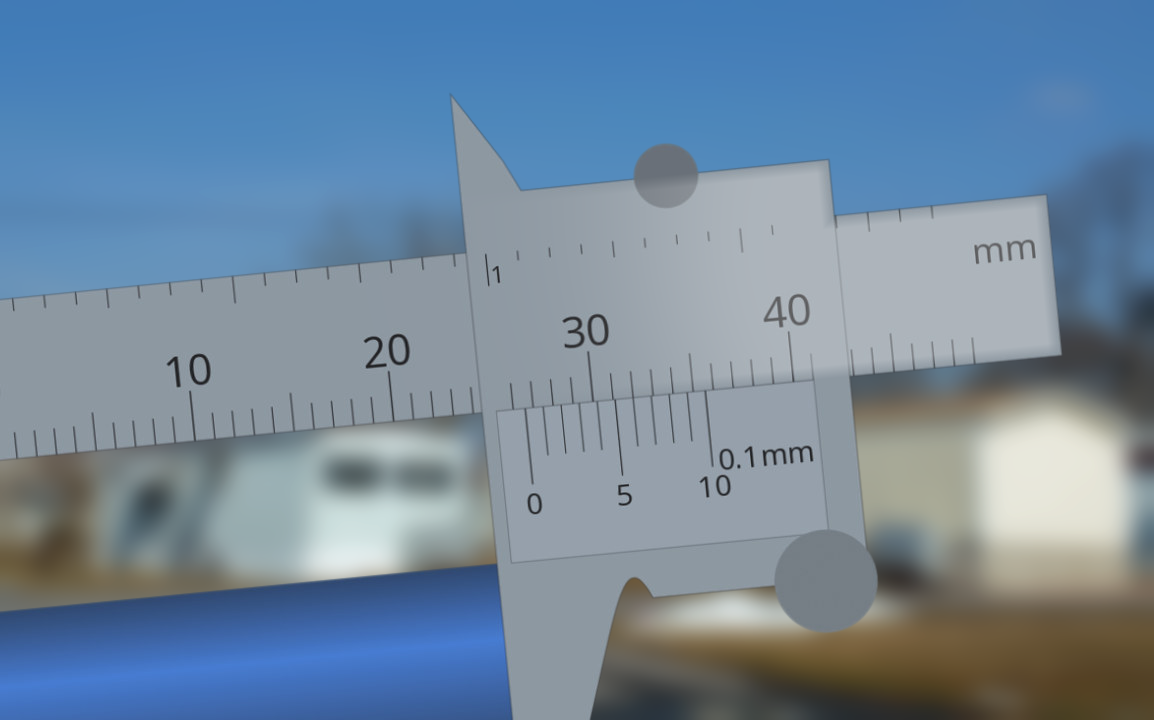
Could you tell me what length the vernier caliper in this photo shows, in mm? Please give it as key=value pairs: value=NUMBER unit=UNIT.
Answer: value=26.6 unit=mm
